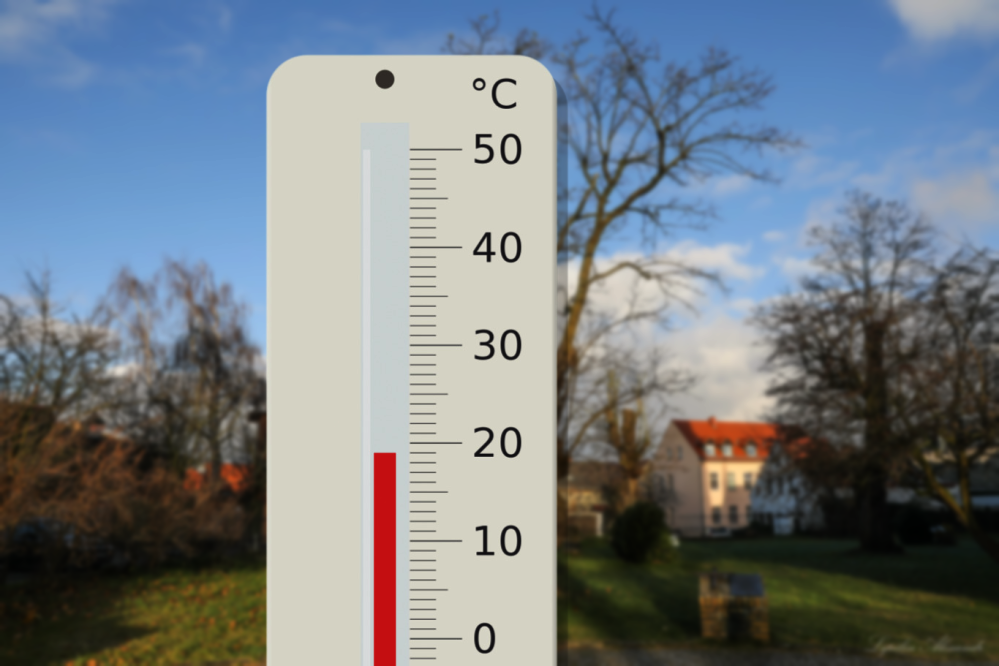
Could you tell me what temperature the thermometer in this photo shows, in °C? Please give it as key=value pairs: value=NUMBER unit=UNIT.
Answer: value=19 unit=°C
